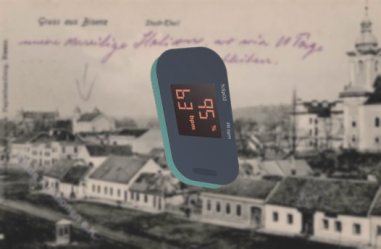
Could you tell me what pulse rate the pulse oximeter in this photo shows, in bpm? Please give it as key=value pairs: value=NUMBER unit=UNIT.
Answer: value=63 unit=bpm
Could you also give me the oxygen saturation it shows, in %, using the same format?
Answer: value=95 unit=%
